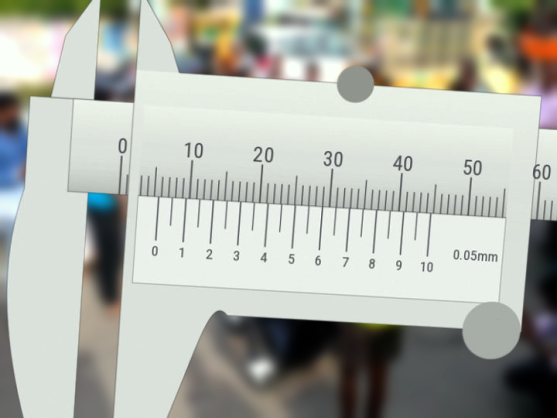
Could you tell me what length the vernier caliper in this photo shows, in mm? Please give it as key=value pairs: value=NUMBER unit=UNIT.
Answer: value=5.6 unit=mm
